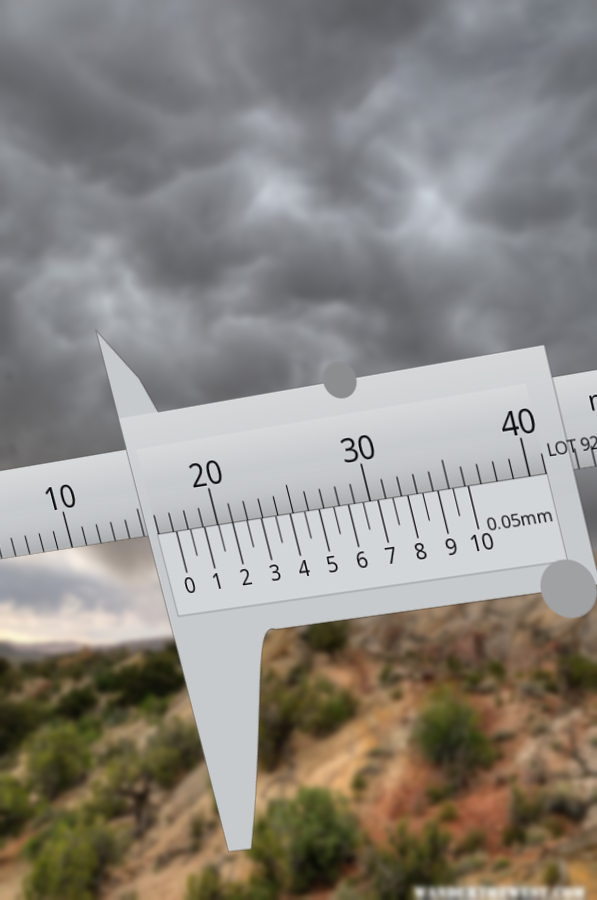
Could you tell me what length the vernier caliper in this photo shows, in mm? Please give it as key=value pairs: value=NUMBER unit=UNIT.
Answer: value=17.2 unit=mm
